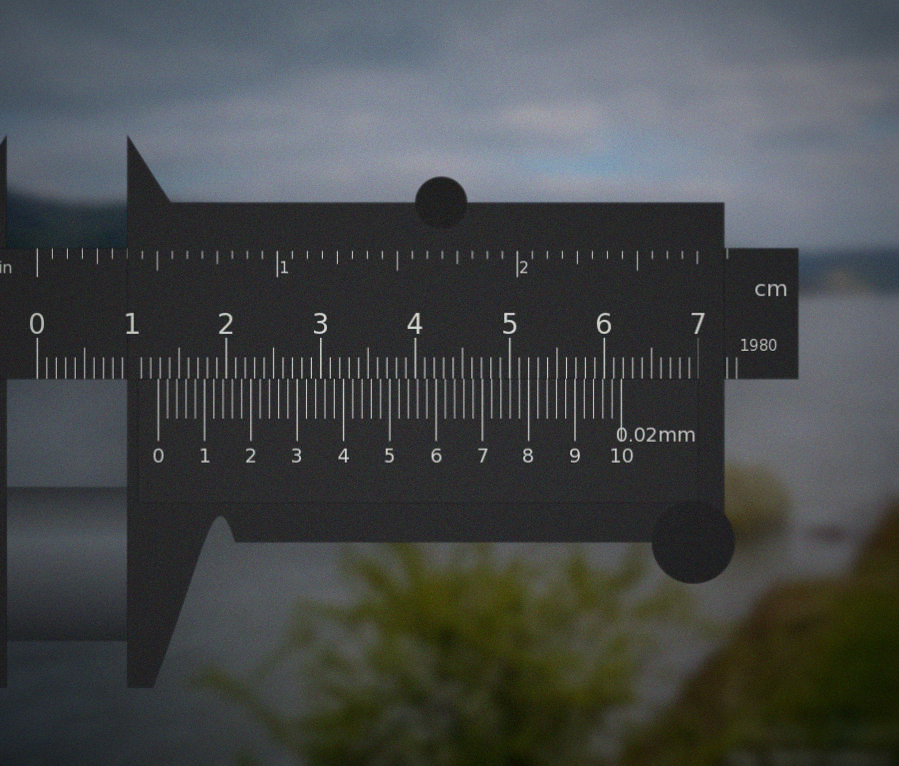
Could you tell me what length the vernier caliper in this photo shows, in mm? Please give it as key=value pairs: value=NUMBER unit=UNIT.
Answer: value=12.8 unit=mm
